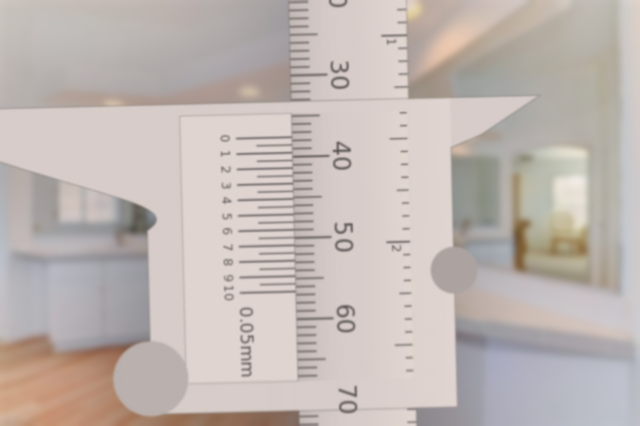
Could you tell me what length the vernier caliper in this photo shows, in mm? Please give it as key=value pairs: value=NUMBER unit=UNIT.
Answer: value=37.6 unit=mm
